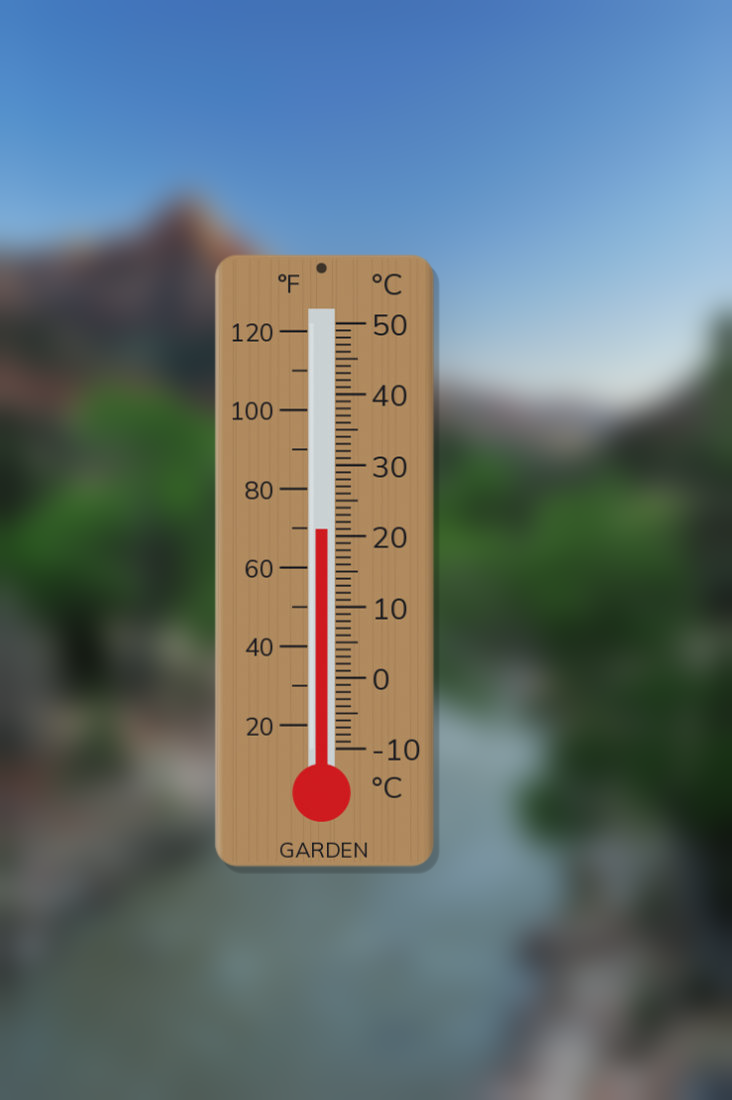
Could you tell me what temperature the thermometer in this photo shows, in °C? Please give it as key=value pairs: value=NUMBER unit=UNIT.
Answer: value=21 unit=°C
